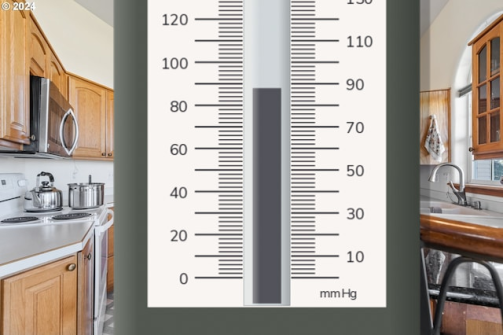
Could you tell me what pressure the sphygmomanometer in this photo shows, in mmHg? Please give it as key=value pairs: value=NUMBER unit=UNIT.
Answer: value=88 unit=mmHg
